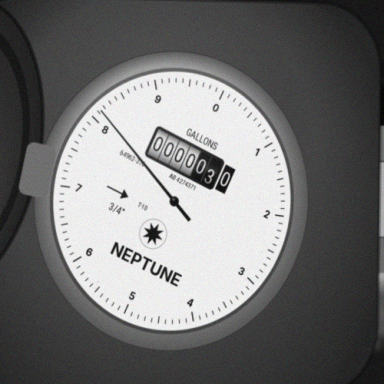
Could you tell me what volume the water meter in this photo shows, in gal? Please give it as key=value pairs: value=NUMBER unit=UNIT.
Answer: value=28.1 unit=gal
